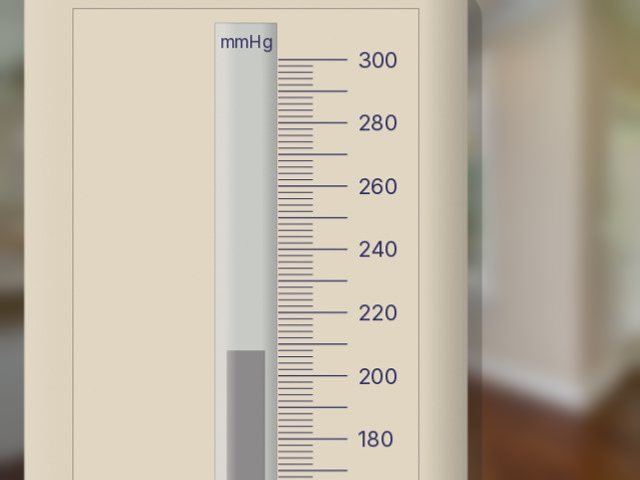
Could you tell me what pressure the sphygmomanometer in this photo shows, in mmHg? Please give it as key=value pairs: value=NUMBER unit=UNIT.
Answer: value=208 unit=mmHg
